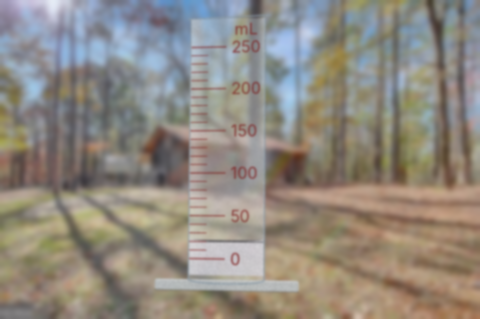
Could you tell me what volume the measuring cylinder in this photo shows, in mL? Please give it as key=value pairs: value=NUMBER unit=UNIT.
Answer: value=20 unit=mL
